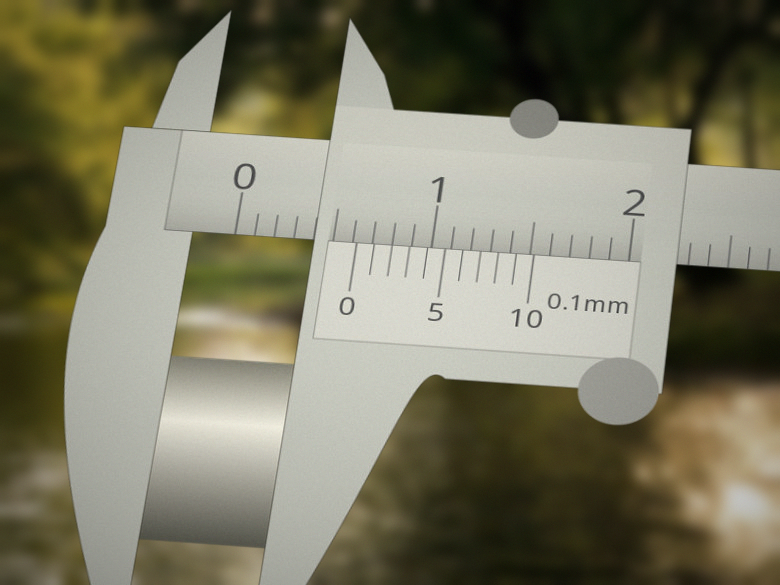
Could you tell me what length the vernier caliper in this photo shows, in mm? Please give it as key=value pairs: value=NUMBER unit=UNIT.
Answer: value=6.2 unit=mm
